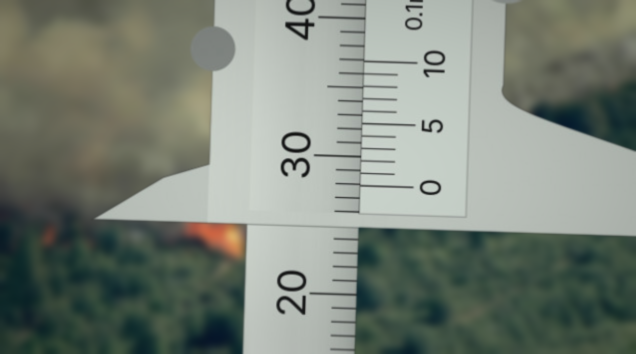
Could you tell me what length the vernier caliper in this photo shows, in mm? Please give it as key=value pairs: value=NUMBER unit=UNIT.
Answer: value=27.9 unit=mm
